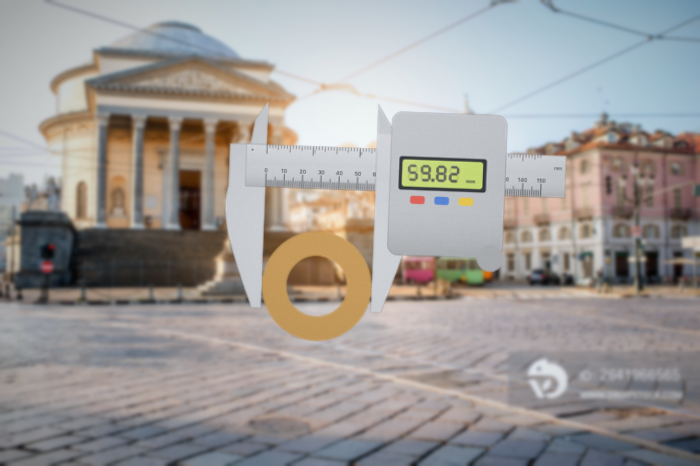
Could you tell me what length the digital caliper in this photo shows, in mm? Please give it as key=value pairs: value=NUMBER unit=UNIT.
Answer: value=59.82 unit=mm
